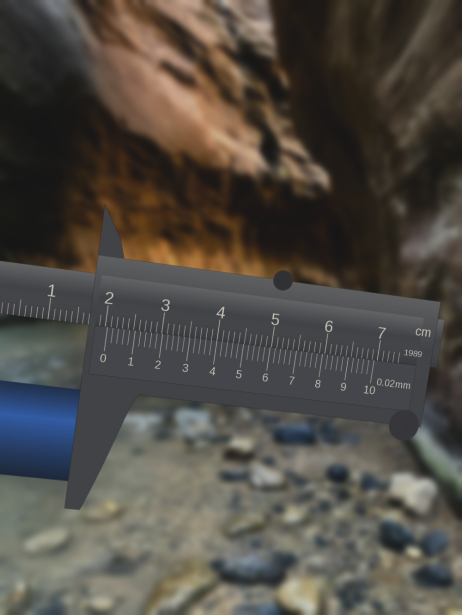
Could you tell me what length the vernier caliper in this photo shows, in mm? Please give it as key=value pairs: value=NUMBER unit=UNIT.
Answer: value=20.4 unit=mm
